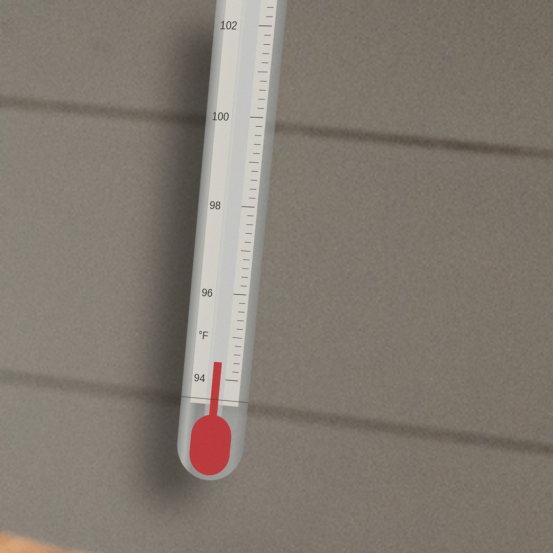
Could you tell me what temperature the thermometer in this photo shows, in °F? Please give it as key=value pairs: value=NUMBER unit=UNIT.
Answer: value=94.4 unit=°F
